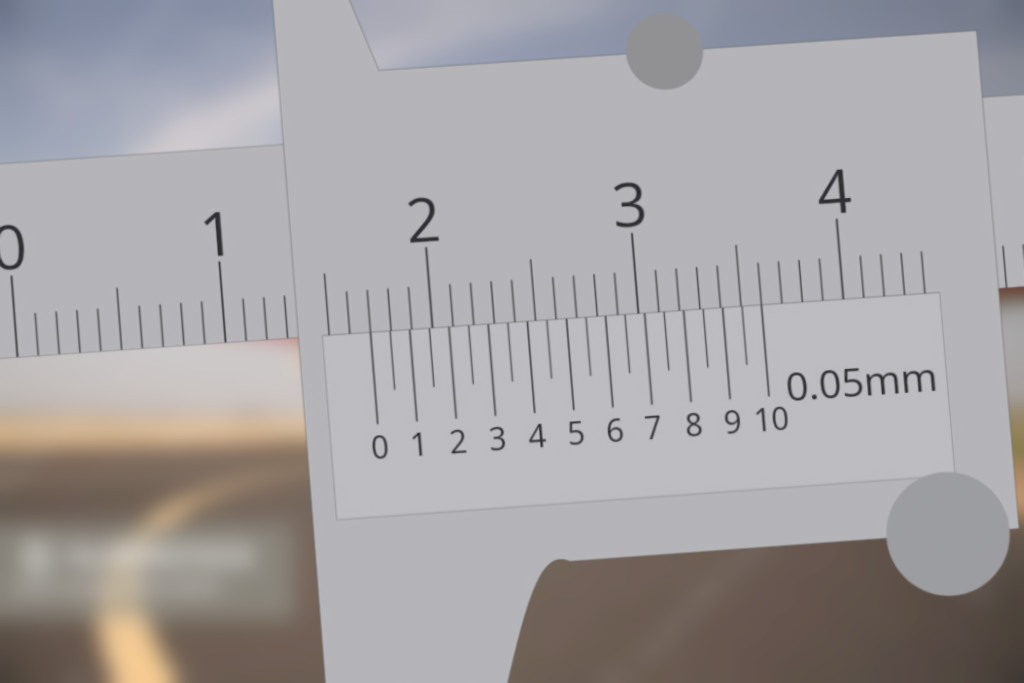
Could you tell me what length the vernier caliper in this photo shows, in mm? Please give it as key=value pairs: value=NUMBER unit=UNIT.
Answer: value=17.0 unit=mm
